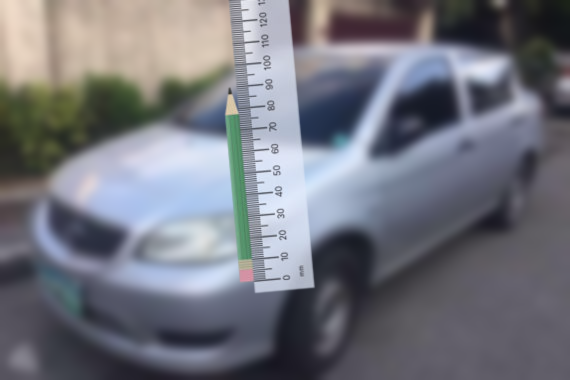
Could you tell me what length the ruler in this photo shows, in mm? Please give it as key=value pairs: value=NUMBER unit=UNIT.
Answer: value=90 unit=mm
